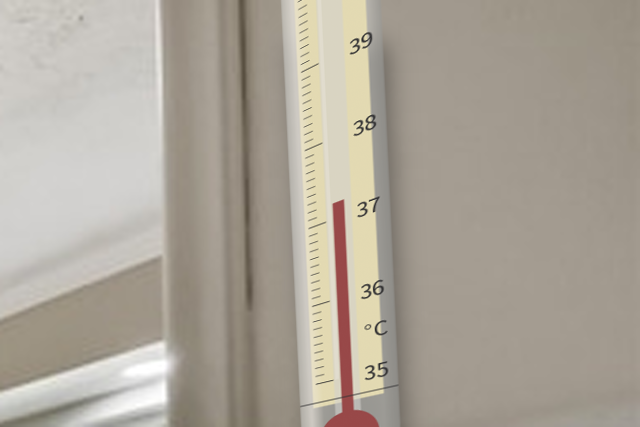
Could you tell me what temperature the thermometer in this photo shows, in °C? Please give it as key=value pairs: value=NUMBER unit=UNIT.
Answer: value=37.2 unit=°C
